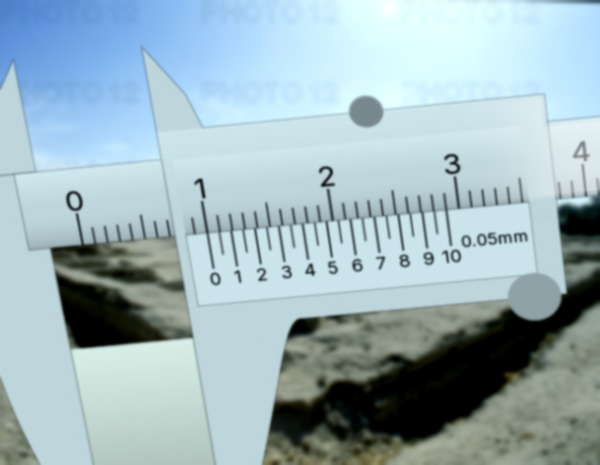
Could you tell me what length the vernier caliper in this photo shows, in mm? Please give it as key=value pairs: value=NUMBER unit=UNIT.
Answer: value=10.0 unit=mm
